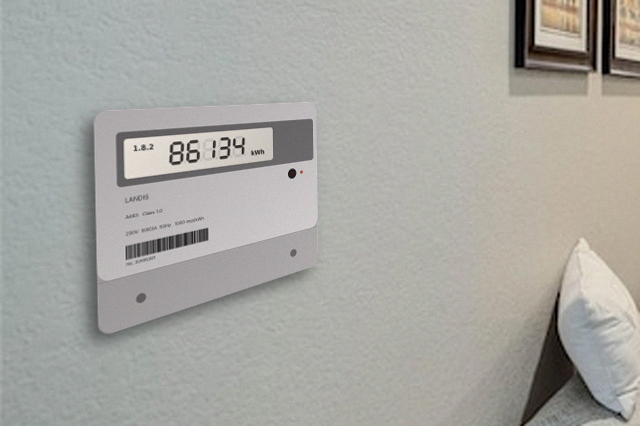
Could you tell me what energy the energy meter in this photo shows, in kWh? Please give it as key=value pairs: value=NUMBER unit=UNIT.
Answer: value=86134 unit=kWh
